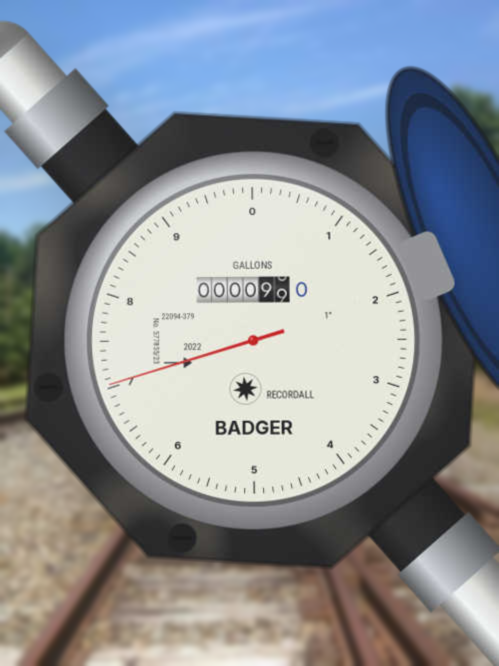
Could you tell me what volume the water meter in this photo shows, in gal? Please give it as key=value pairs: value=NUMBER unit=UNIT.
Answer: value=987.0 unit=gal
